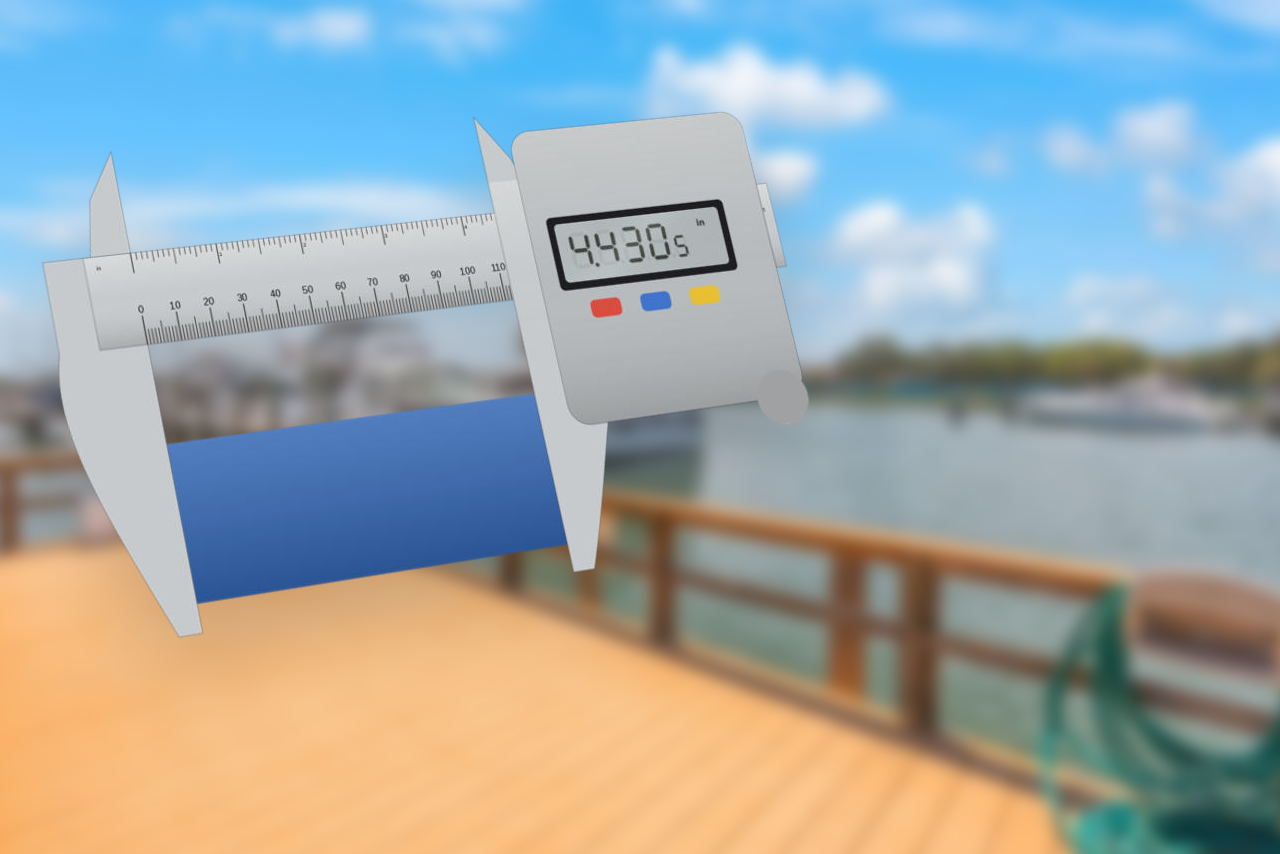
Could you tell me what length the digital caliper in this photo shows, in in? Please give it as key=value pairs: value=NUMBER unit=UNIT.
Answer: value=4.4305 unit=in
